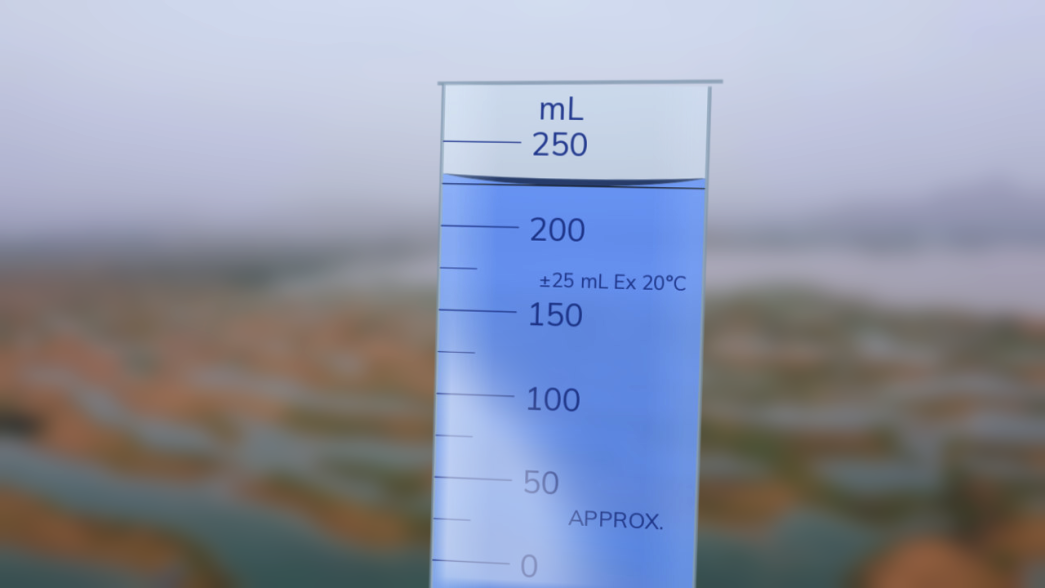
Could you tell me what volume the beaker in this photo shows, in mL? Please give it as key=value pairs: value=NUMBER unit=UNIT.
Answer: value=225 unit=mL
